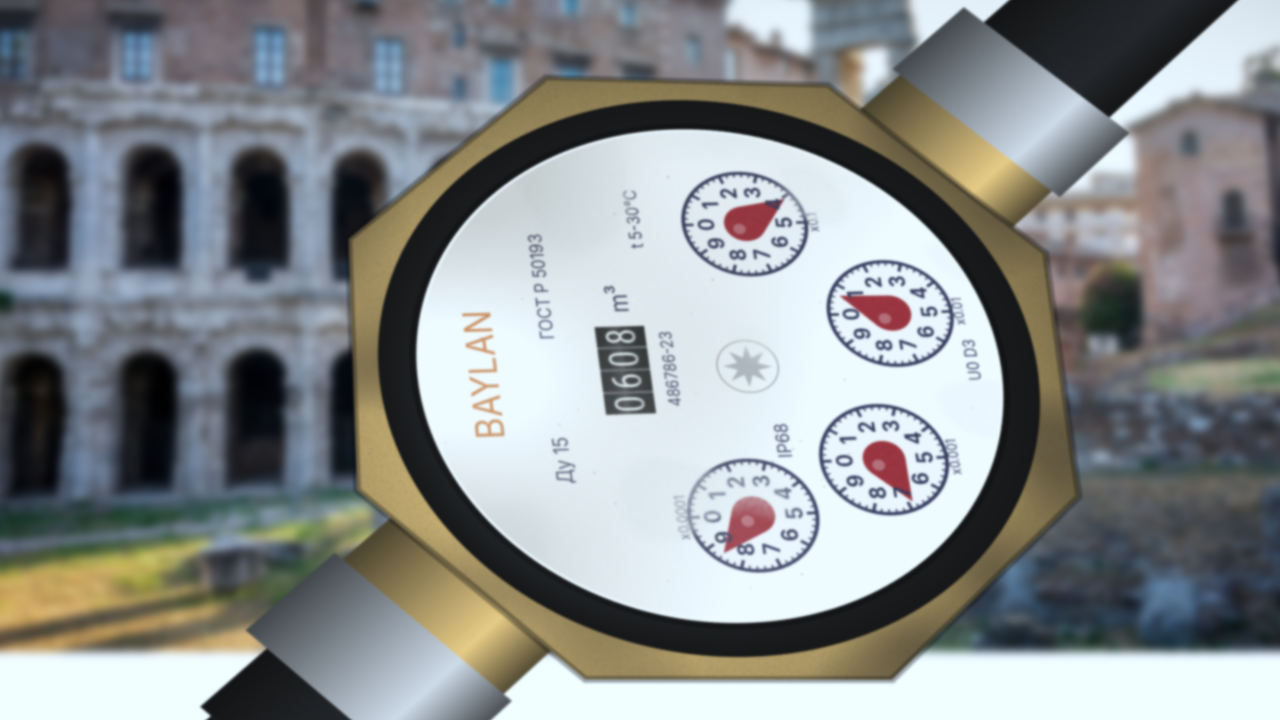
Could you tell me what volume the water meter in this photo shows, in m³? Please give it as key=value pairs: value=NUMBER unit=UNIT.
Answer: value=608.4068 unit=m³
